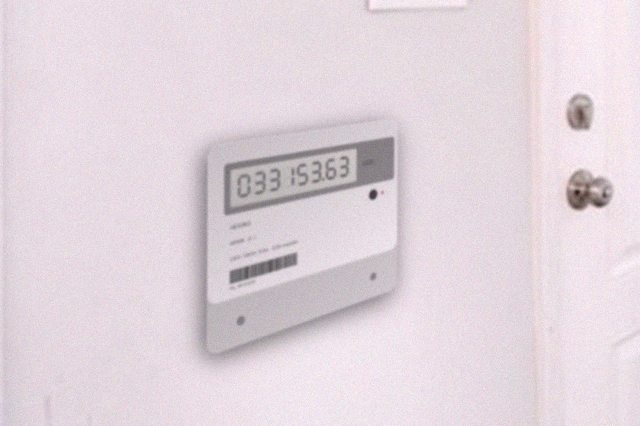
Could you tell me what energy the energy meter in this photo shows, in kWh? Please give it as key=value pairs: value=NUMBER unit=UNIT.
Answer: value=33153.63 unit=kWh
